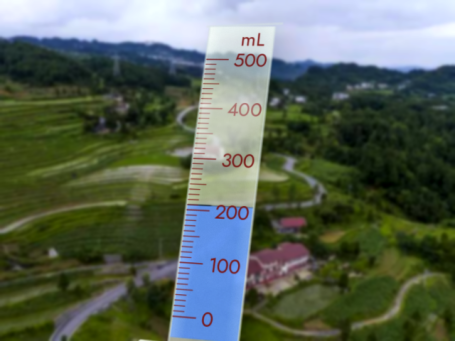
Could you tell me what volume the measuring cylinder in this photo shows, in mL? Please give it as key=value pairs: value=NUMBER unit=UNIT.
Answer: value=210 unit=mL
